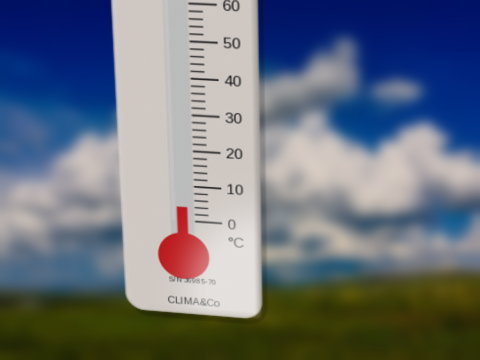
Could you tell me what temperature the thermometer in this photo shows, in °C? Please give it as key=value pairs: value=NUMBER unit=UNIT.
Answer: value=4 unit=°C
